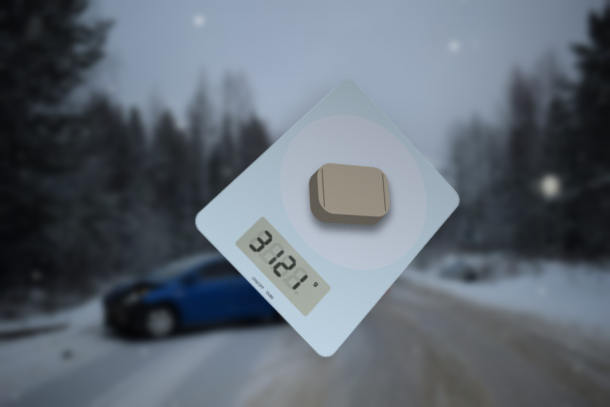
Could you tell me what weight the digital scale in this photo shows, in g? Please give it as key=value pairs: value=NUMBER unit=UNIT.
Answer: value=3121 unit=g
